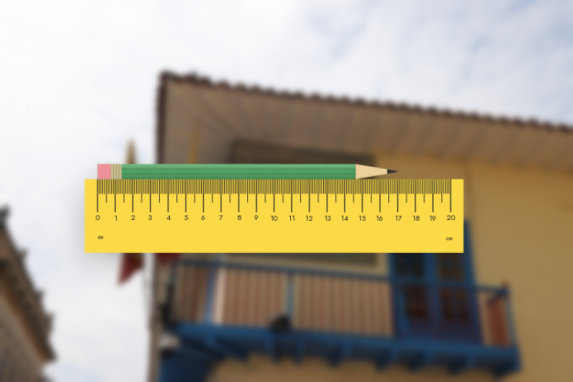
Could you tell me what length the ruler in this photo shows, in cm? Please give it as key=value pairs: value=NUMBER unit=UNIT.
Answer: value=17 unit=cm
